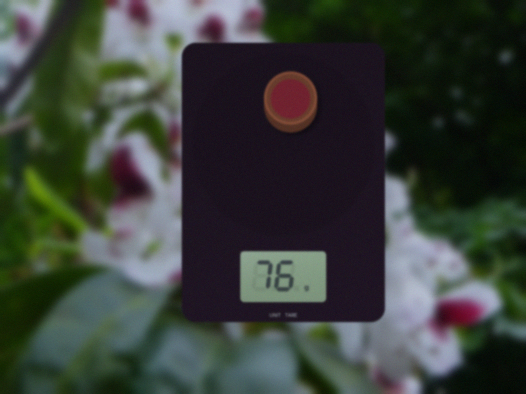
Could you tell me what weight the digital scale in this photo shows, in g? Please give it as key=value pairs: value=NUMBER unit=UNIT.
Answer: value=76 unit=g
